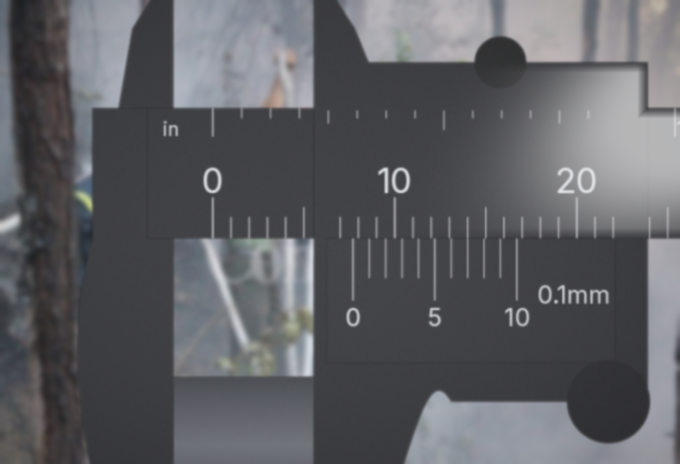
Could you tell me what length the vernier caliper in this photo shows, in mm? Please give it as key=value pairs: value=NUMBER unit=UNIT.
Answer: value=7.7 unit=mm
